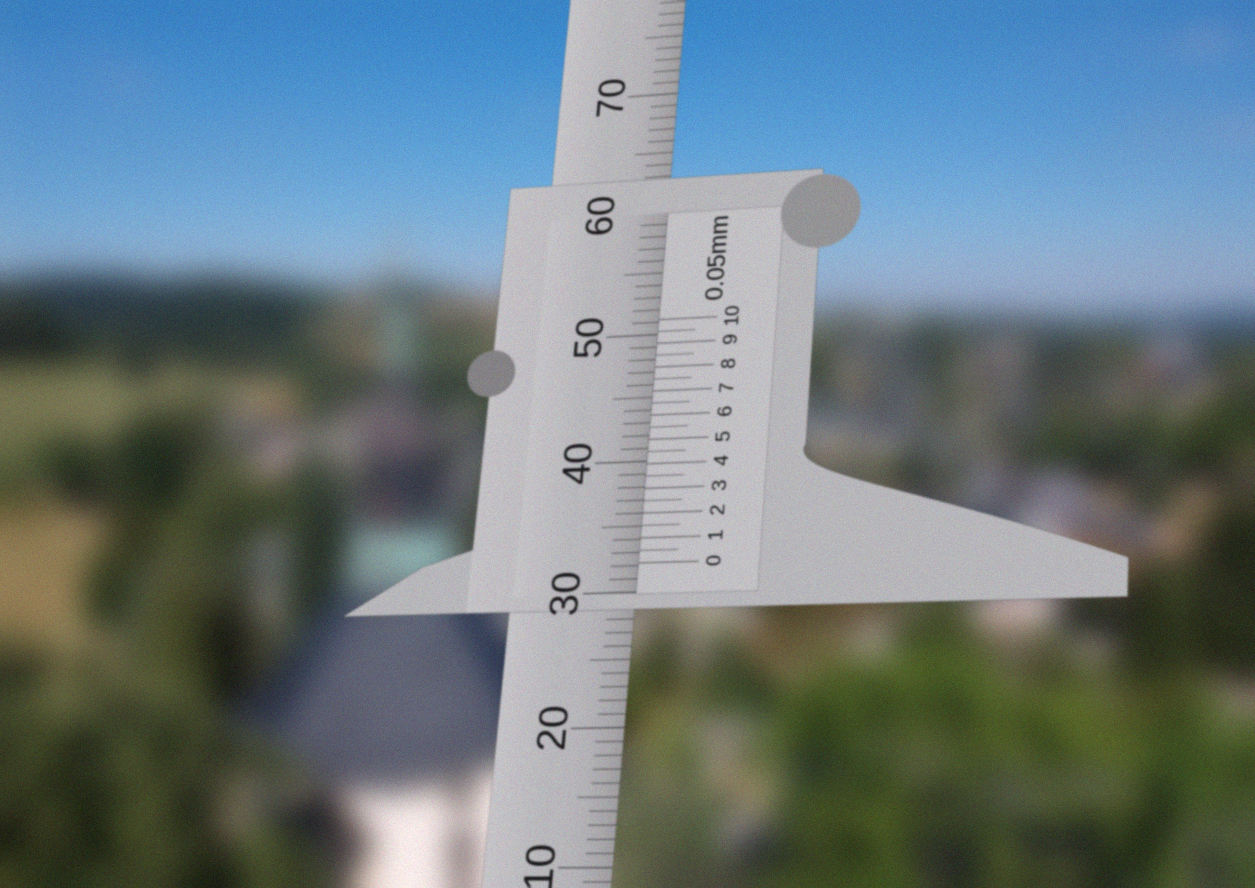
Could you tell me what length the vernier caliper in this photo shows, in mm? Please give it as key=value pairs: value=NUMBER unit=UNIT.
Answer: value=32.2 unit=mm
